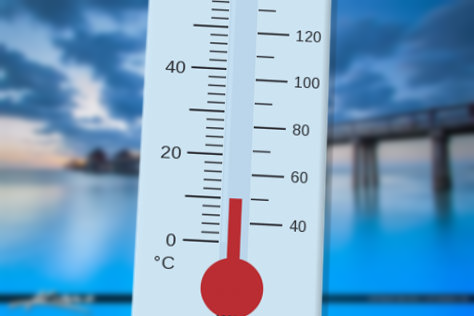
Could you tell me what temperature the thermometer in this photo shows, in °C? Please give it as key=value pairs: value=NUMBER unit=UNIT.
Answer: value=10 unit=°C
